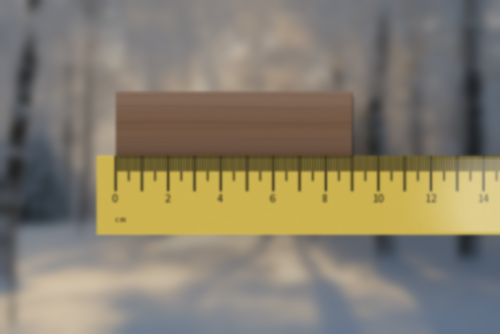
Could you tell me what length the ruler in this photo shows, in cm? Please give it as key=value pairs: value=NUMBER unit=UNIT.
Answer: value=9 unit=cm
